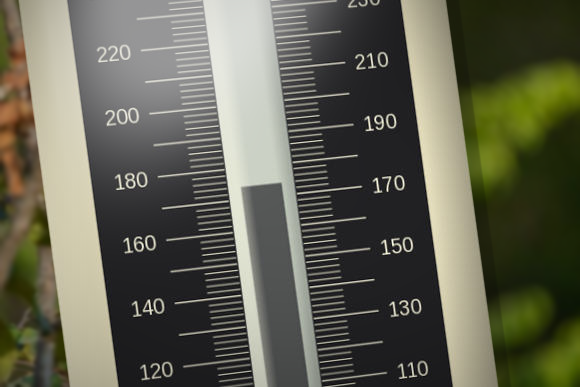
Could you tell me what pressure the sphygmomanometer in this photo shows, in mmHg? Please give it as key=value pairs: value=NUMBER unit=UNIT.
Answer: value=174 unit=mmHg
